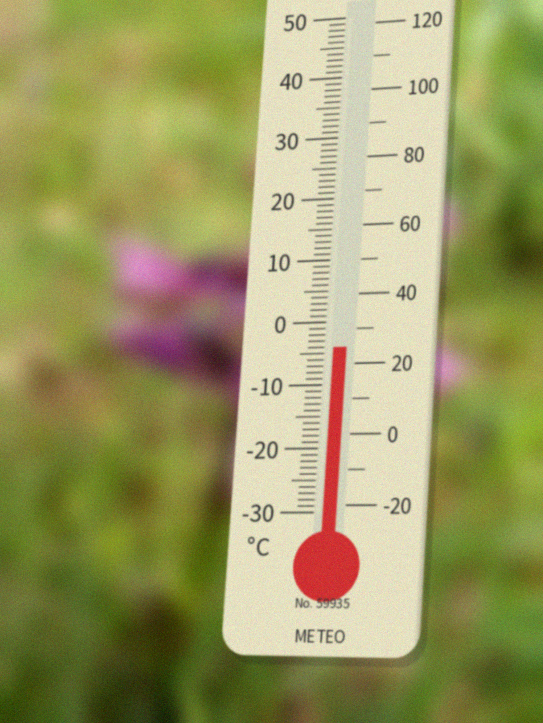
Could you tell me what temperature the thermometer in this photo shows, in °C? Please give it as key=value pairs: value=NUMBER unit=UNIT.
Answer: value=-4 unit=°C
